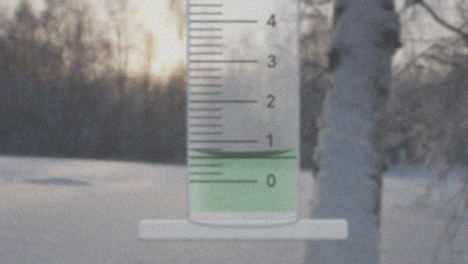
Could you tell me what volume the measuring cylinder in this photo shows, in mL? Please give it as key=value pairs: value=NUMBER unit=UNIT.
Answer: value=0.6 unit=mL
